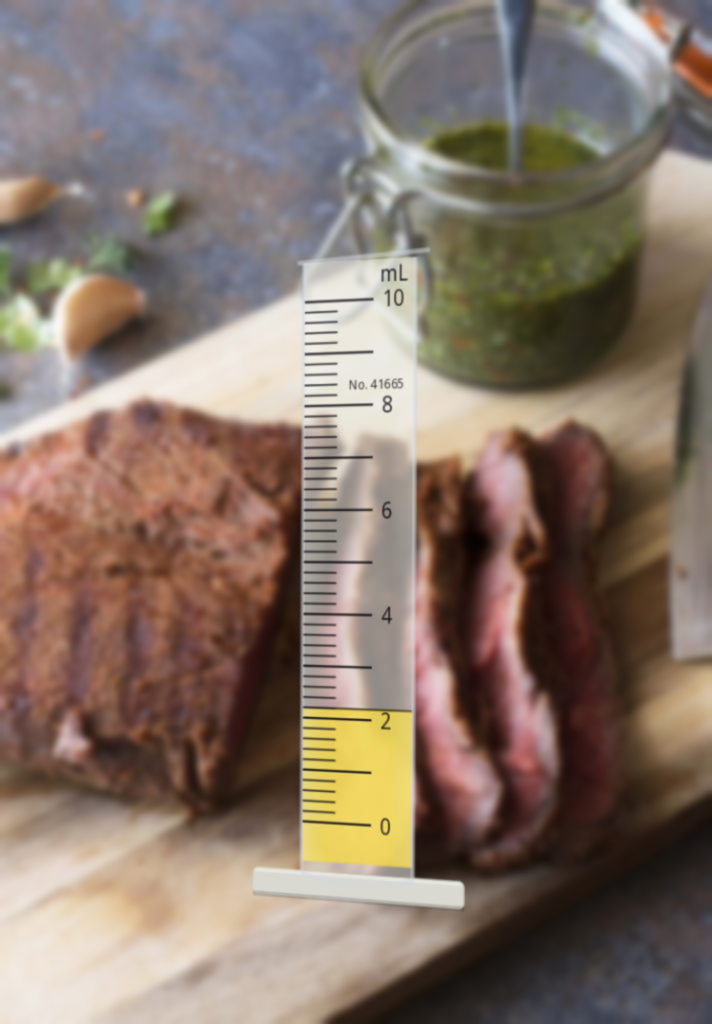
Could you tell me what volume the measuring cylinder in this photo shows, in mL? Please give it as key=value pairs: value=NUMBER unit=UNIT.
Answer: value=2.2 unit=mL
